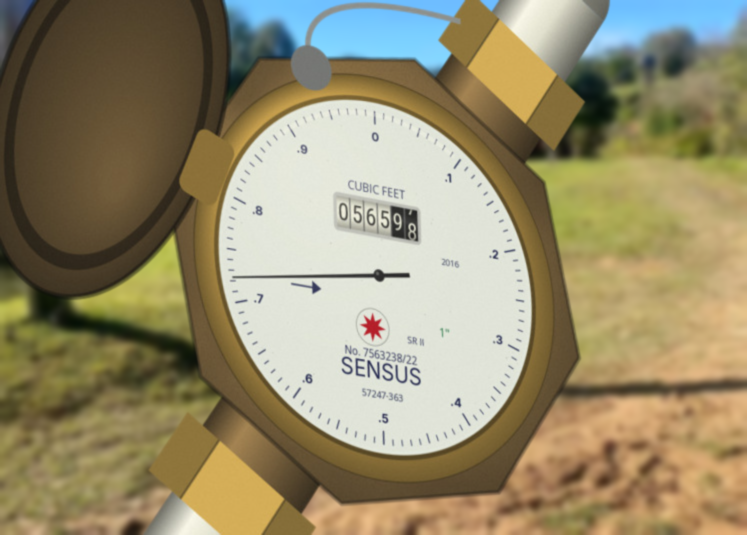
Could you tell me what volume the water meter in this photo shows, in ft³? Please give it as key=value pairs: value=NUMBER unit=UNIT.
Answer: value=56597.72 unit=ft³
